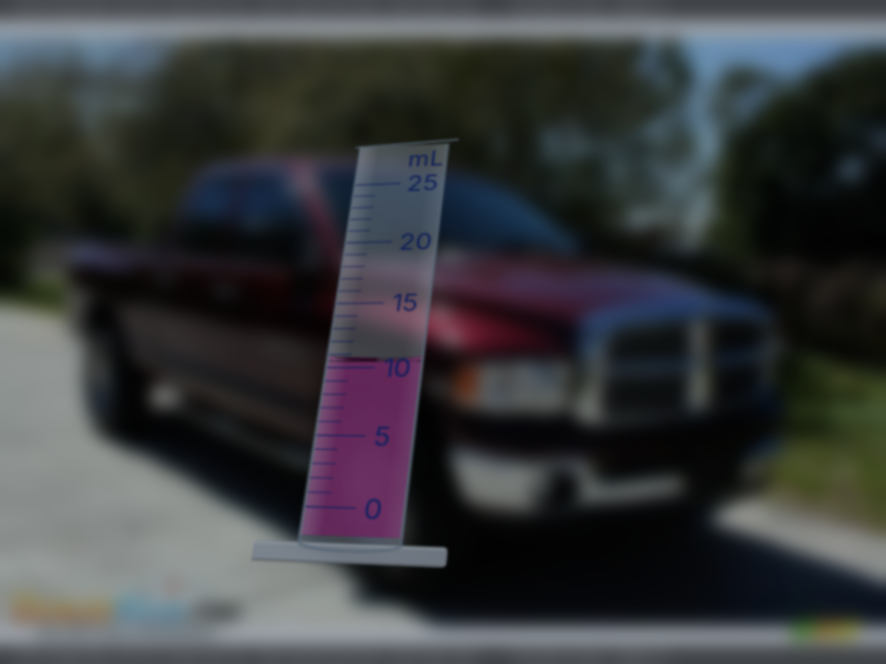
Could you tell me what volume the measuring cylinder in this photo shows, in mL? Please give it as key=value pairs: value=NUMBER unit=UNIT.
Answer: value=10.5 unit=mL
